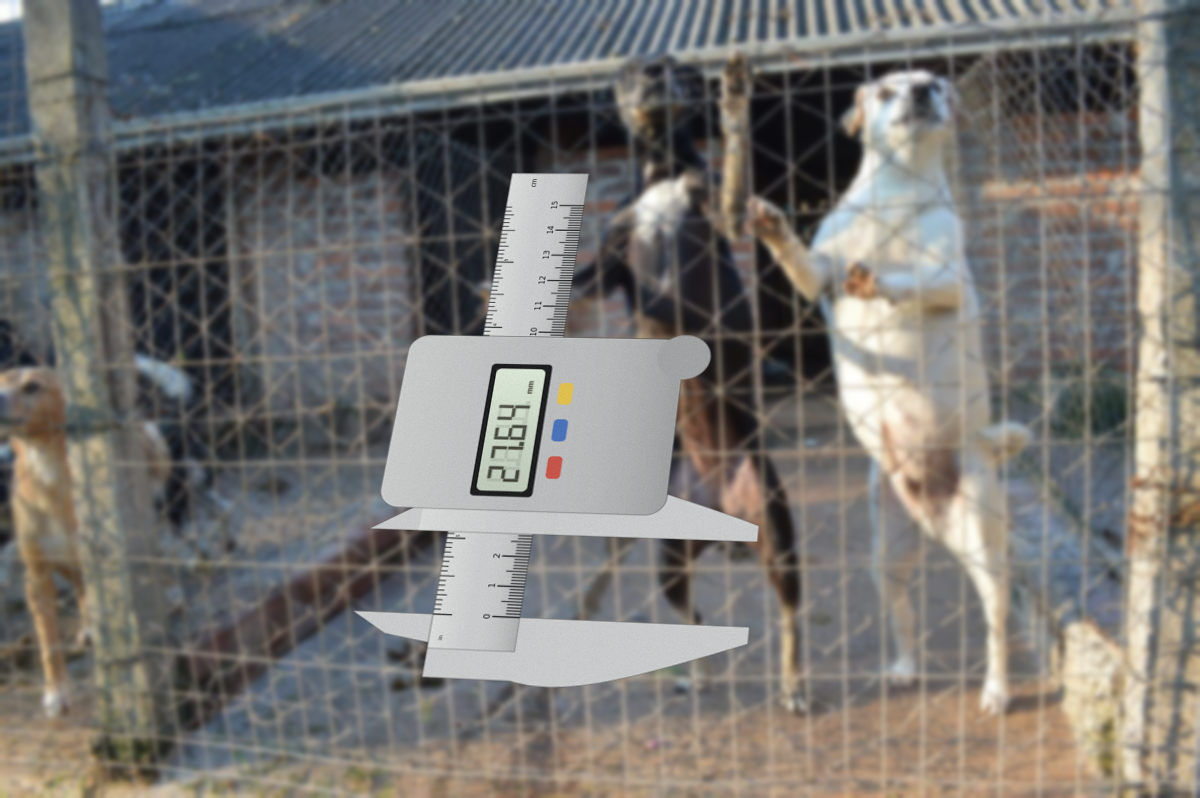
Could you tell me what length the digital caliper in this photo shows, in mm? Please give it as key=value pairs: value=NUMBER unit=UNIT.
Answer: value=27.64 unit=mm
